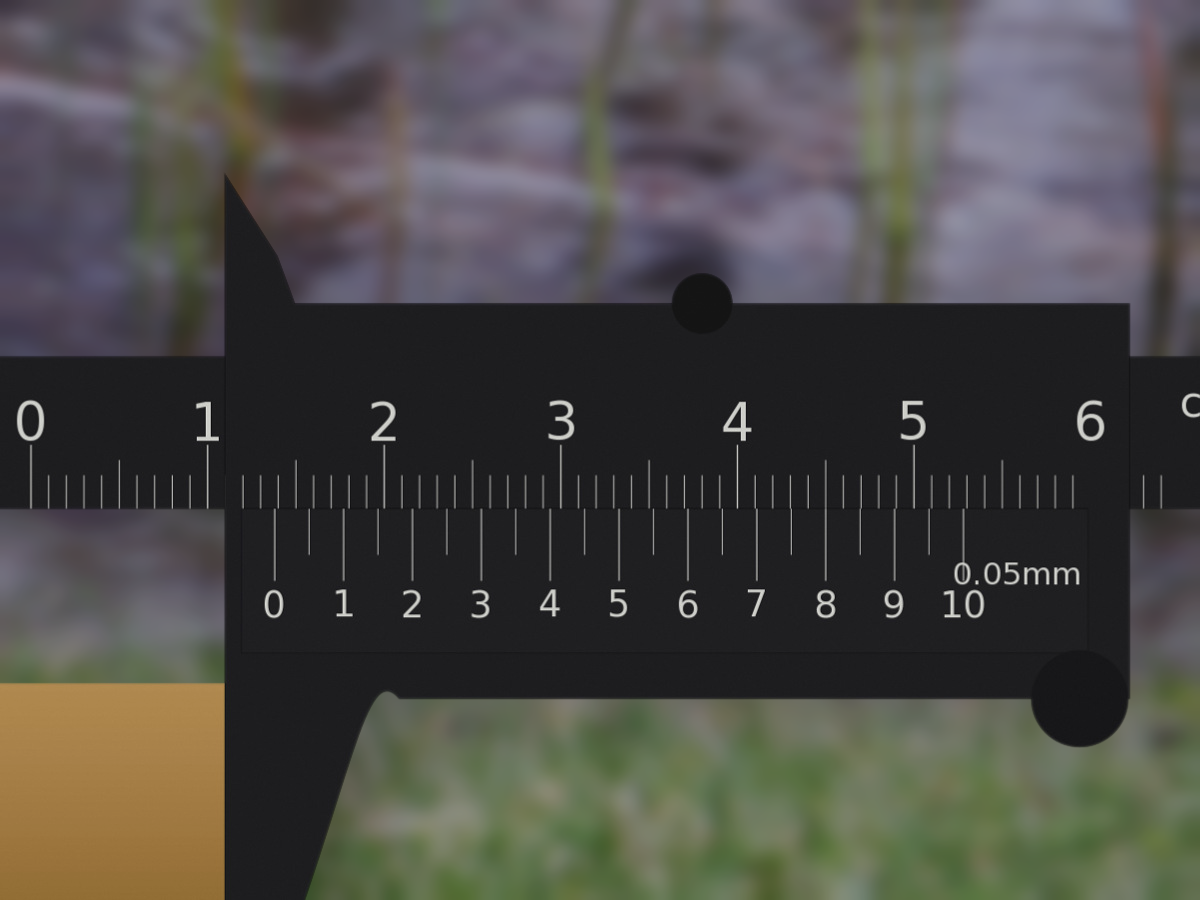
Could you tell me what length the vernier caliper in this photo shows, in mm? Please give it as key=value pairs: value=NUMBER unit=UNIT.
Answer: value=13.8 unit=mm
